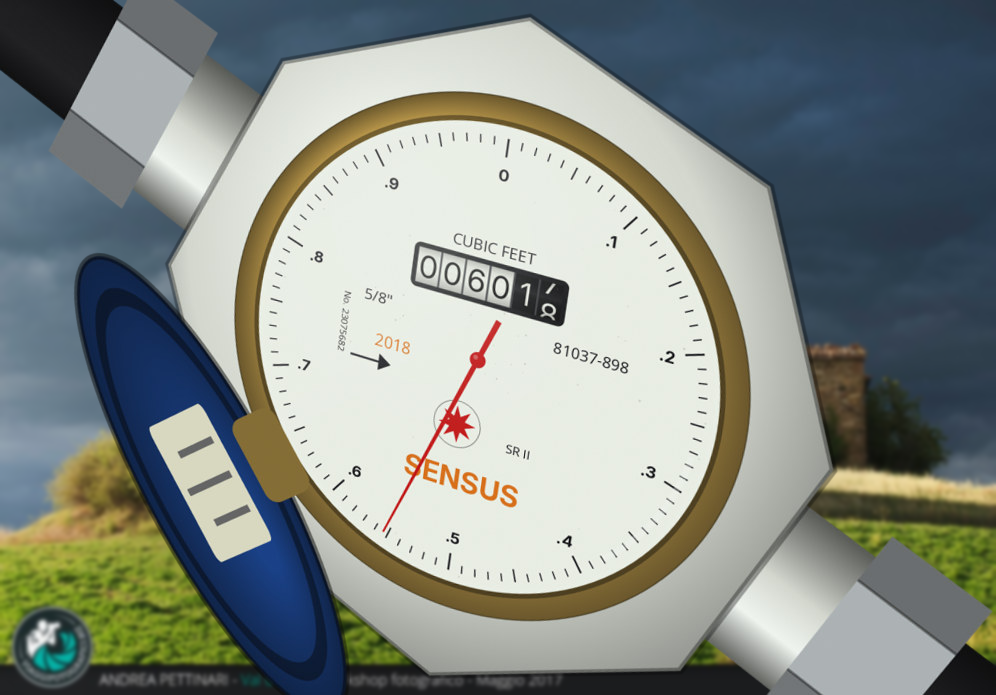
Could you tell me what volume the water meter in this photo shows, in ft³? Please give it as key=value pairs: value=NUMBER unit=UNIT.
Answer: value=6017.55 unit=ft³
